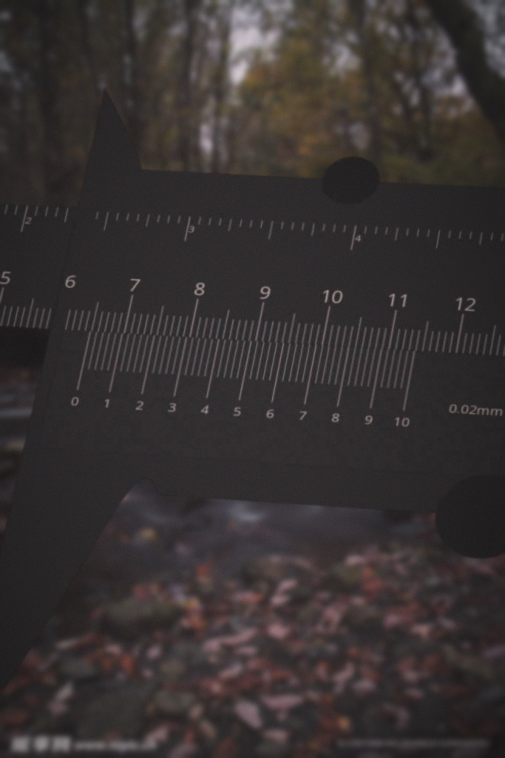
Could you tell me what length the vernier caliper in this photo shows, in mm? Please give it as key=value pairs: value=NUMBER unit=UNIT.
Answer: value=64.8 unit=mm
